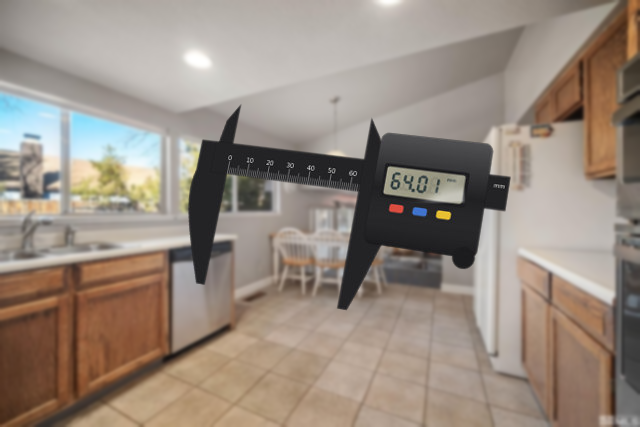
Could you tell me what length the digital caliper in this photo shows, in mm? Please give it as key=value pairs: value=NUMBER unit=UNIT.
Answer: value=64.01 unit=mm
